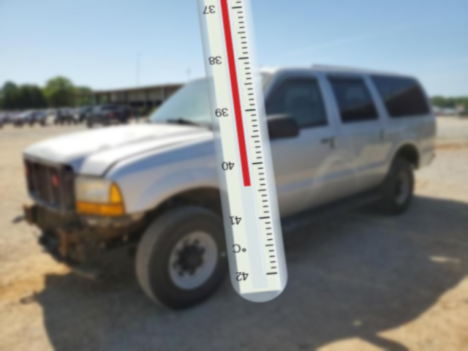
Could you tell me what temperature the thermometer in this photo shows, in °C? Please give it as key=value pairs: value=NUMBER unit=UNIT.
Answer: value=40.4 unit=°C
